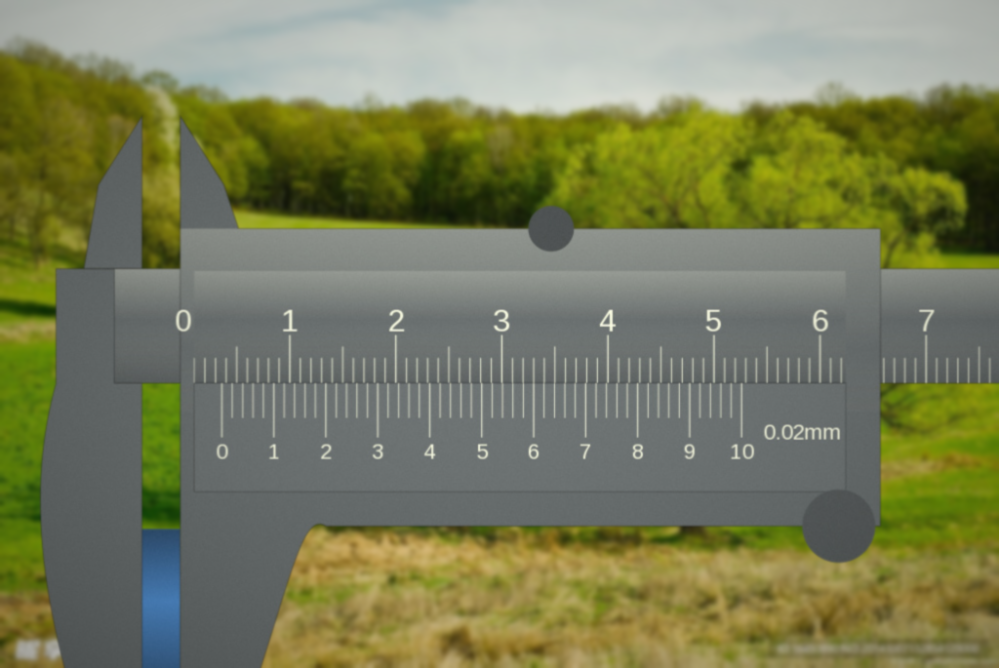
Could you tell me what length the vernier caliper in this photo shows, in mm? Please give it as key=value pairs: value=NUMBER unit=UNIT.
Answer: value=3.6 unit=mm
